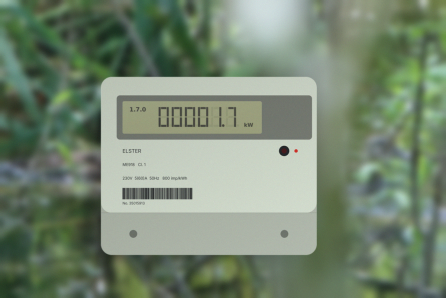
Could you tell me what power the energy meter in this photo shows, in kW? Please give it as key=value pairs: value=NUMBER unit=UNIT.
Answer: value=1.7 unit=kW
